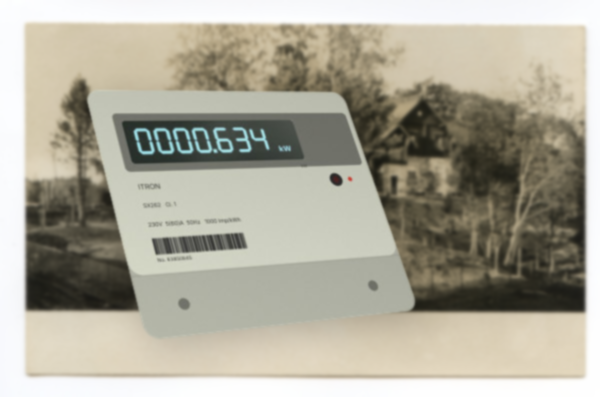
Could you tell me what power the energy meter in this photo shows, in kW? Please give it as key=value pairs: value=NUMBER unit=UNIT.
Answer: value=0.634 unit=kW
